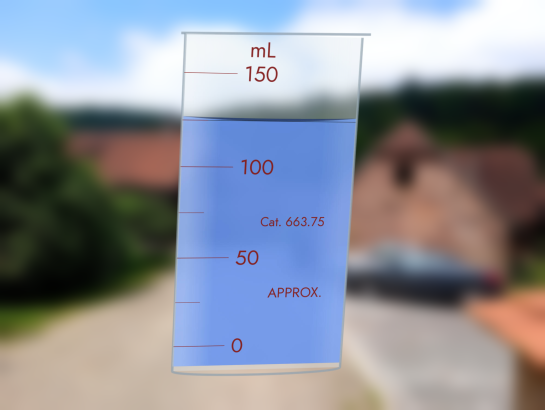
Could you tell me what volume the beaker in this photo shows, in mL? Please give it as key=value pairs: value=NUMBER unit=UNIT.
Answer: value=125 unit=mL
